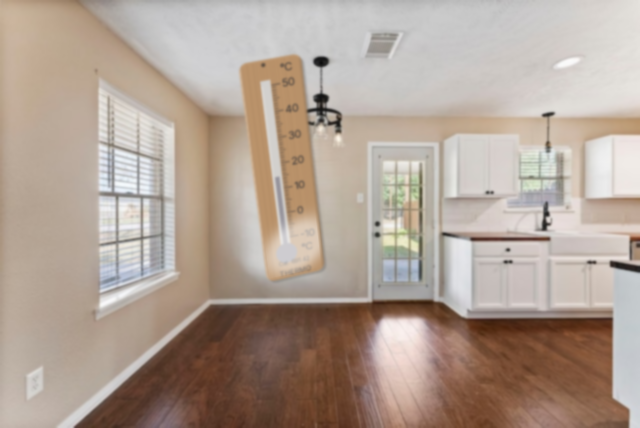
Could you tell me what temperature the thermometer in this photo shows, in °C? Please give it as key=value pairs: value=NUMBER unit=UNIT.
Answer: value=15 unit=°C
